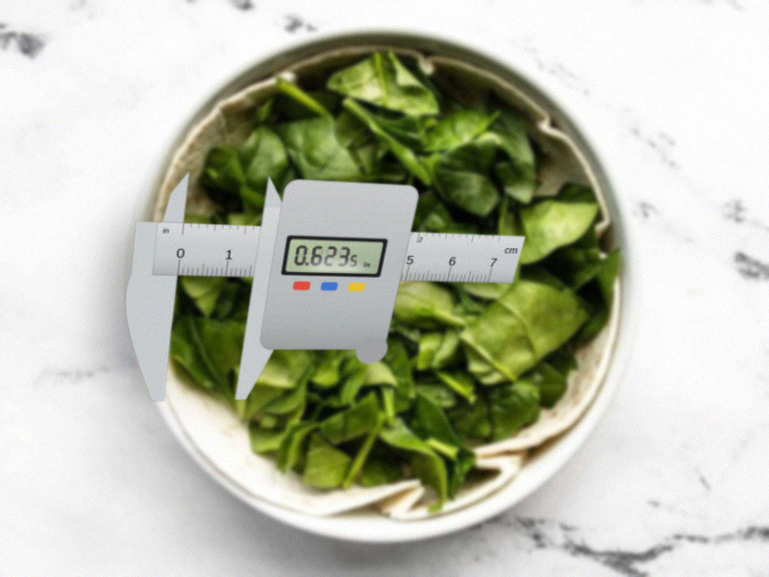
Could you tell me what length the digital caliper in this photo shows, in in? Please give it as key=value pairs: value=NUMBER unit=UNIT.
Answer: value=0.6235 unit=in
